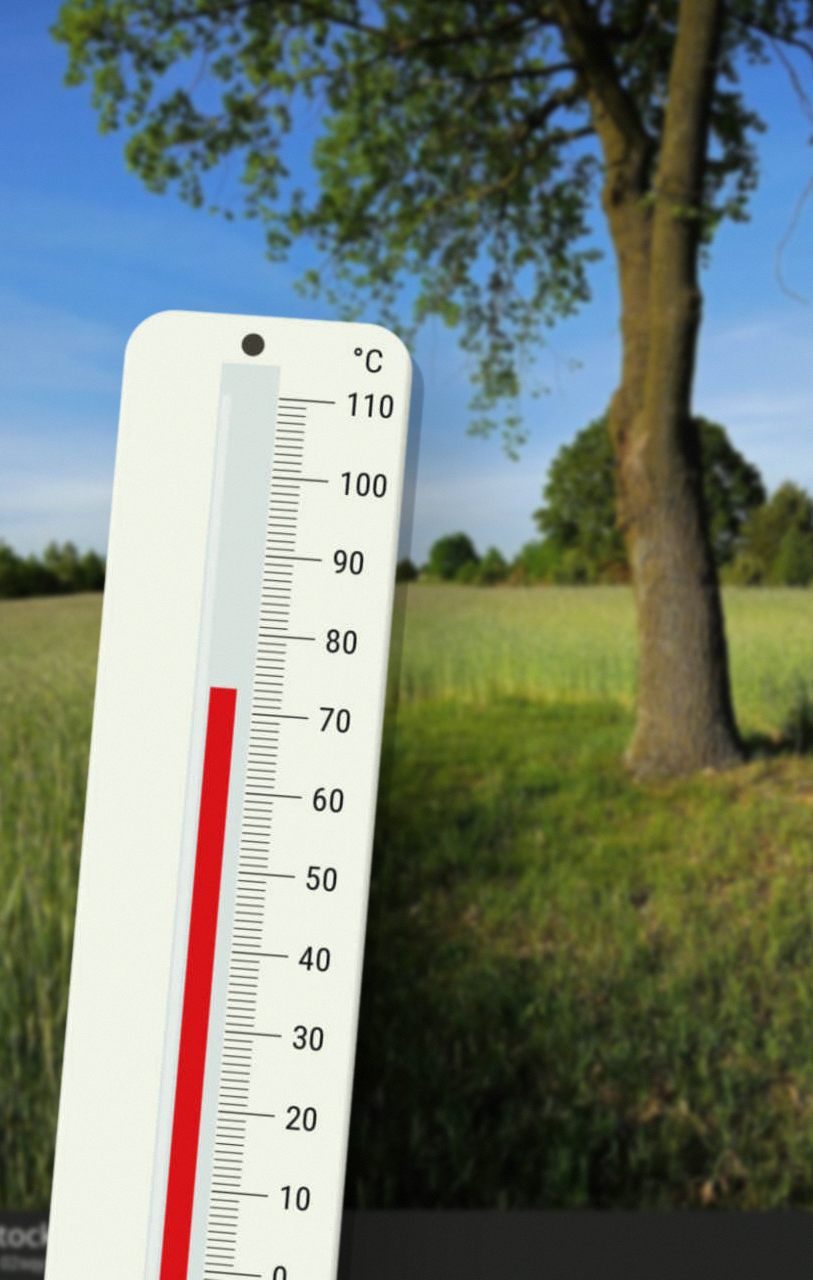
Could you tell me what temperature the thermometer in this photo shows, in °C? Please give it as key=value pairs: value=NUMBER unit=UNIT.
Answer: value=73 unit=°C
